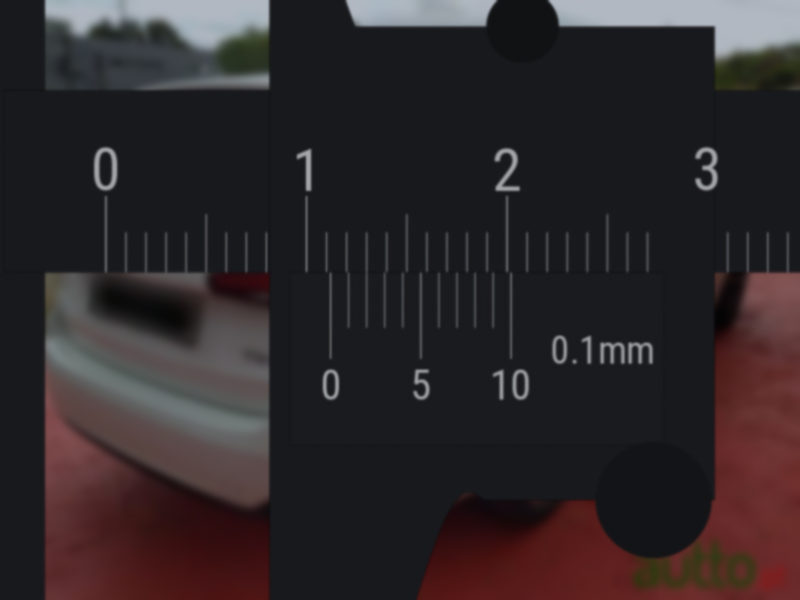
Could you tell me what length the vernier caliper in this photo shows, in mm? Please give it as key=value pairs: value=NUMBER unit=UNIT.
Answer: value=11.2 unit=mm
